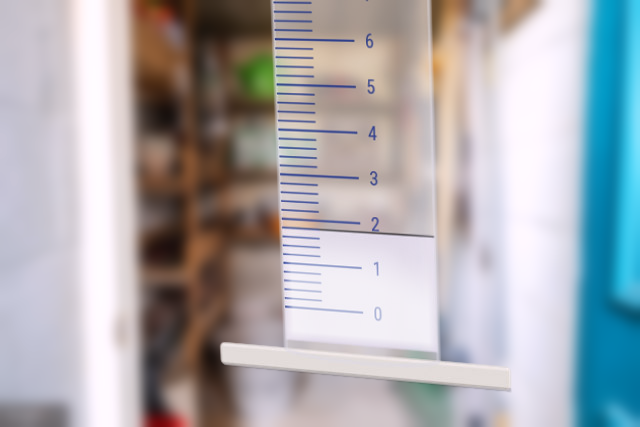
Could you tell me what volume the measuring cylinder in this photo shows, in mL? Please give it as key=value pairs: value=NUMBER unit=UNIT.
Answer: value=1.8 unit=mL
